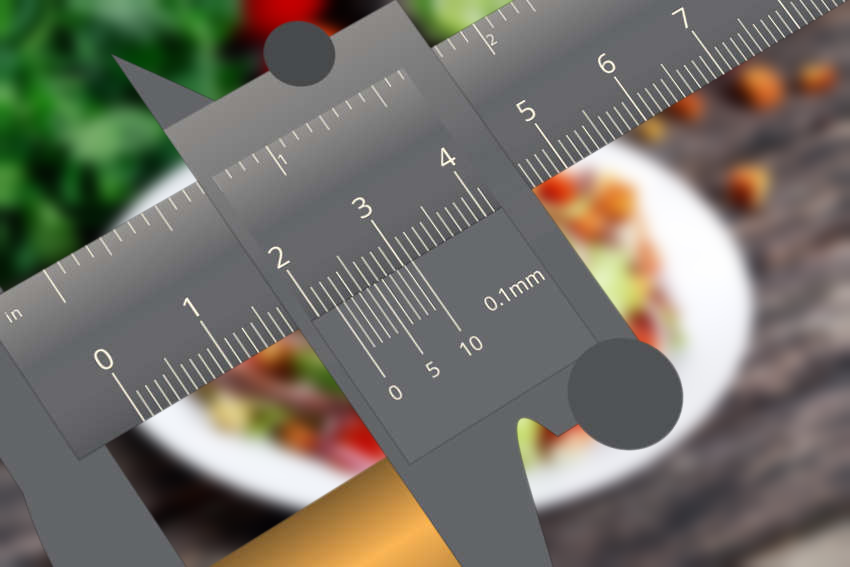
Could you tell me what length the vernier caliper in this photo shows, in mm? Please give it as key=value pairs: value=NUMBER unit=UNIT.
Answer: value=22.0 unit=mm
